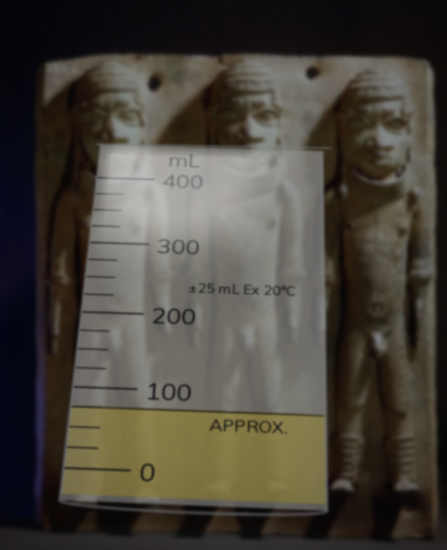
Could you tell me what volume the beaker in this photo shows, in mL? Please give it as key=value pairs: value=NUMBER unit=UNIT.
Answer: value=75 unit=mL
